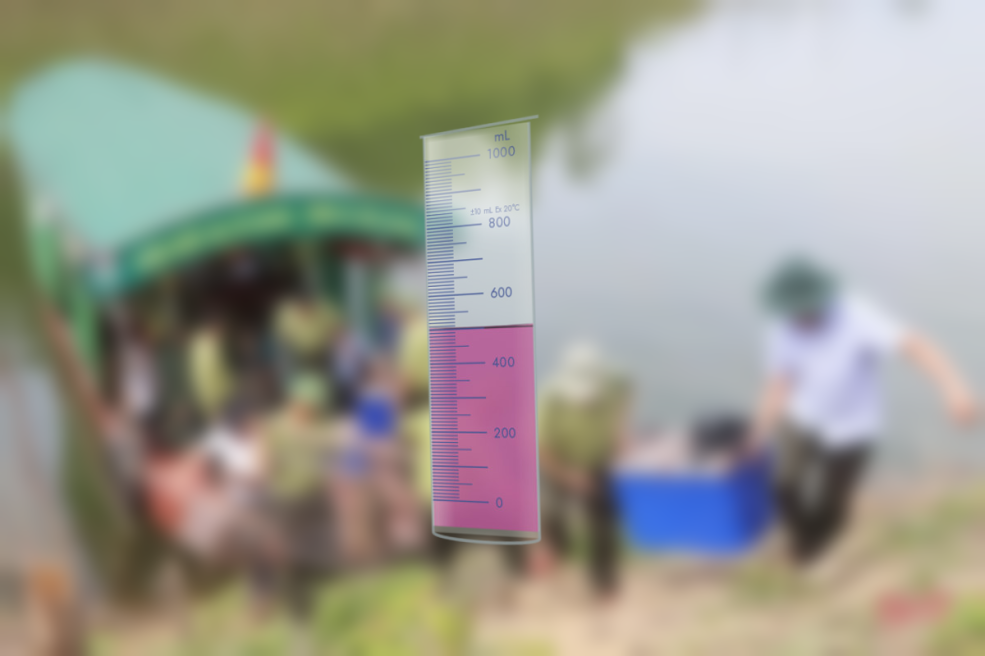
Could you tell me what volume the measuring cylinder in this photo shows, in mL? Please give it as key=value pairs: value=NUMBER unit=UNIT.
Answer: value=500 unit=mL
